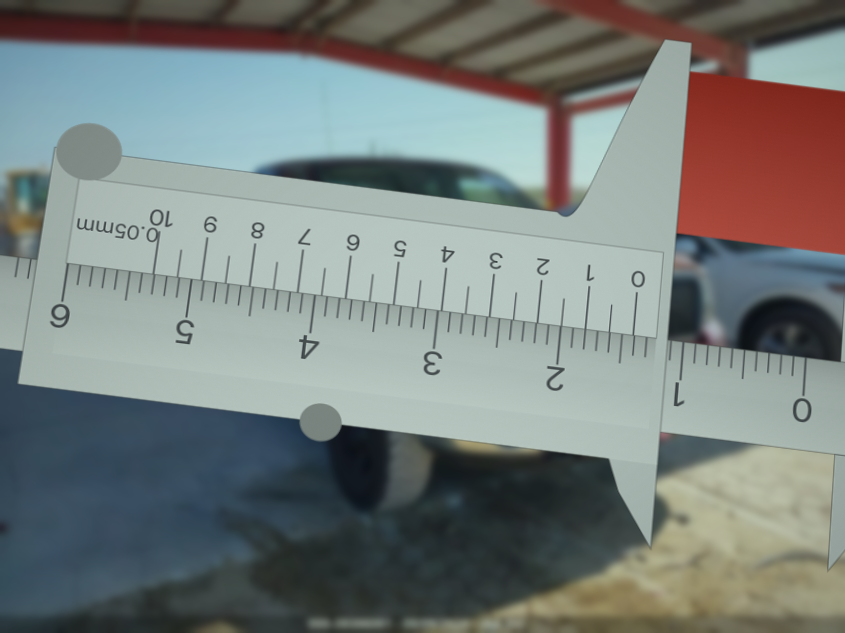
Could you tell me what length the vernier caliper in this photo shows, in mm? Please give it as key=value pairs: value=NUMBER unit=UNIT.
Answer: value=14.1 unit=mm
